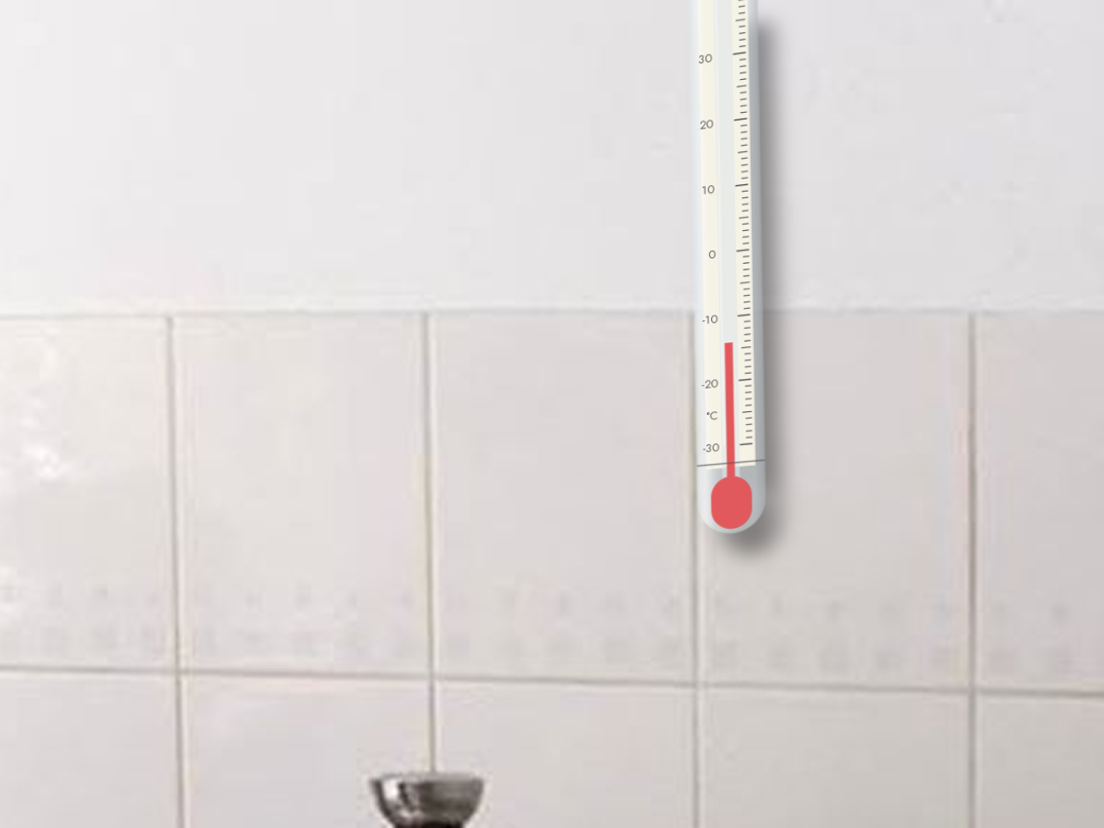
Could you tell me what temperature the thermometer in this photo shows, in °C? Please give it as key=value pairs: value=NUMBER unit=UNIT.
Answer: value=-14 unit=°C
